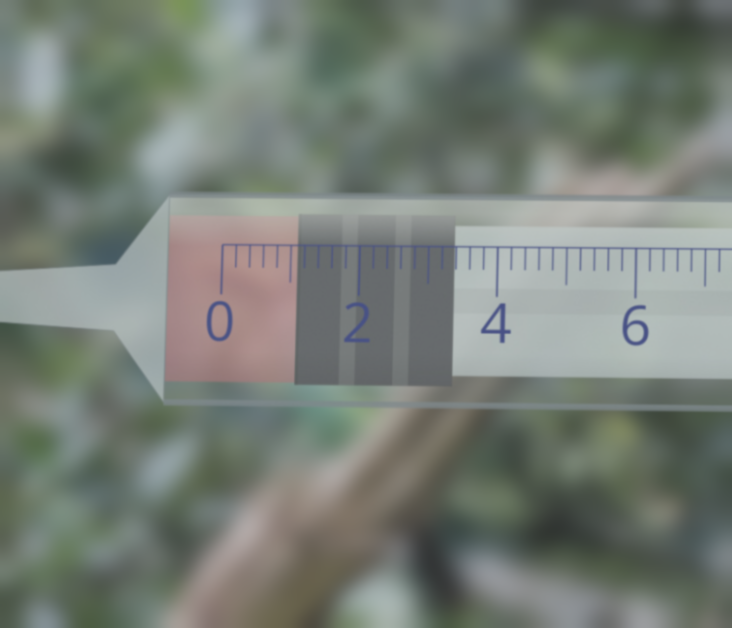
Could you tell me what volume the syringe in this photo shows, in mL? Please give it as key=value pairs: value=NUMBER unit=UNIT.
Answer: value=1.1 unit=mL
